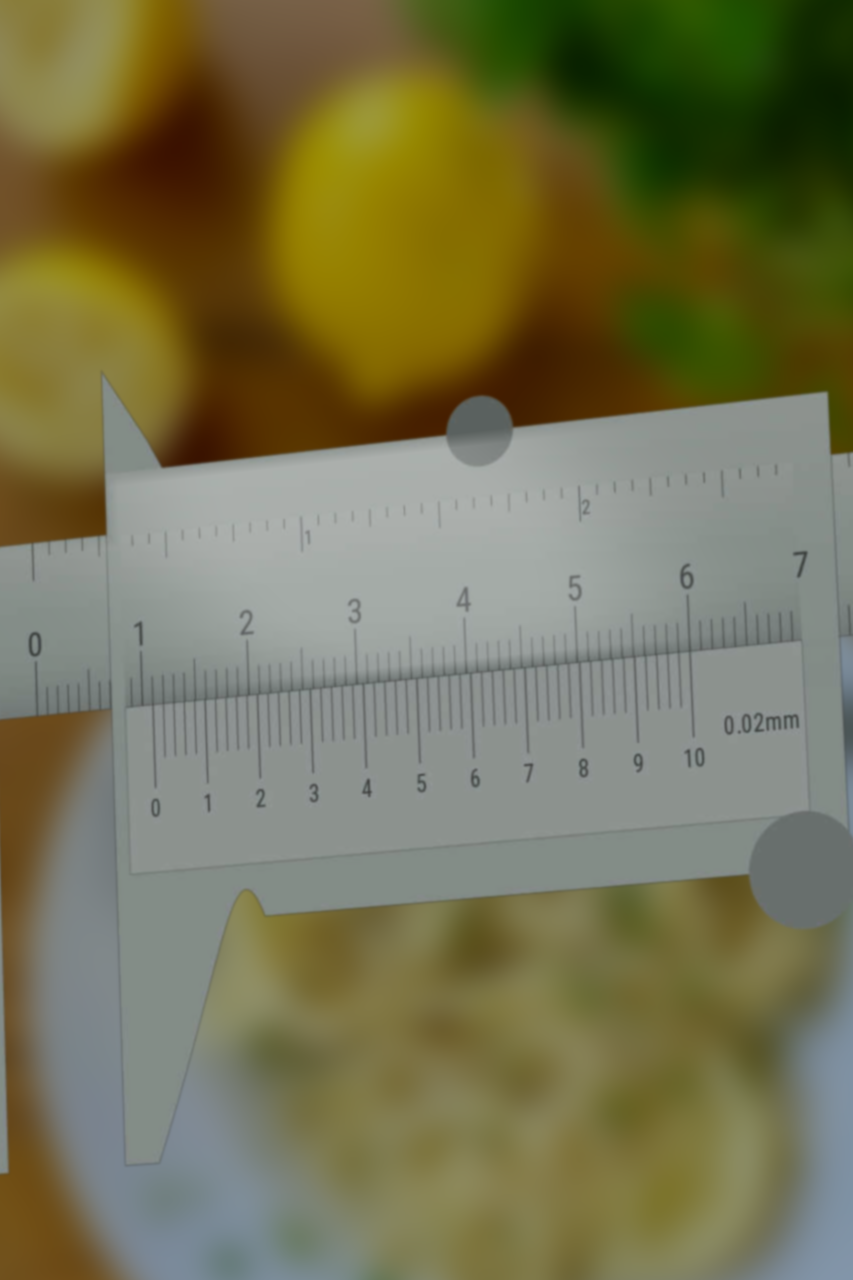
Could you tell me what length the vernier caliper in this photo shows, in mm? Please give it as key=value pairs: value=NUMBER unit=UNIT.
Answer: value=11.0 unit=mm
